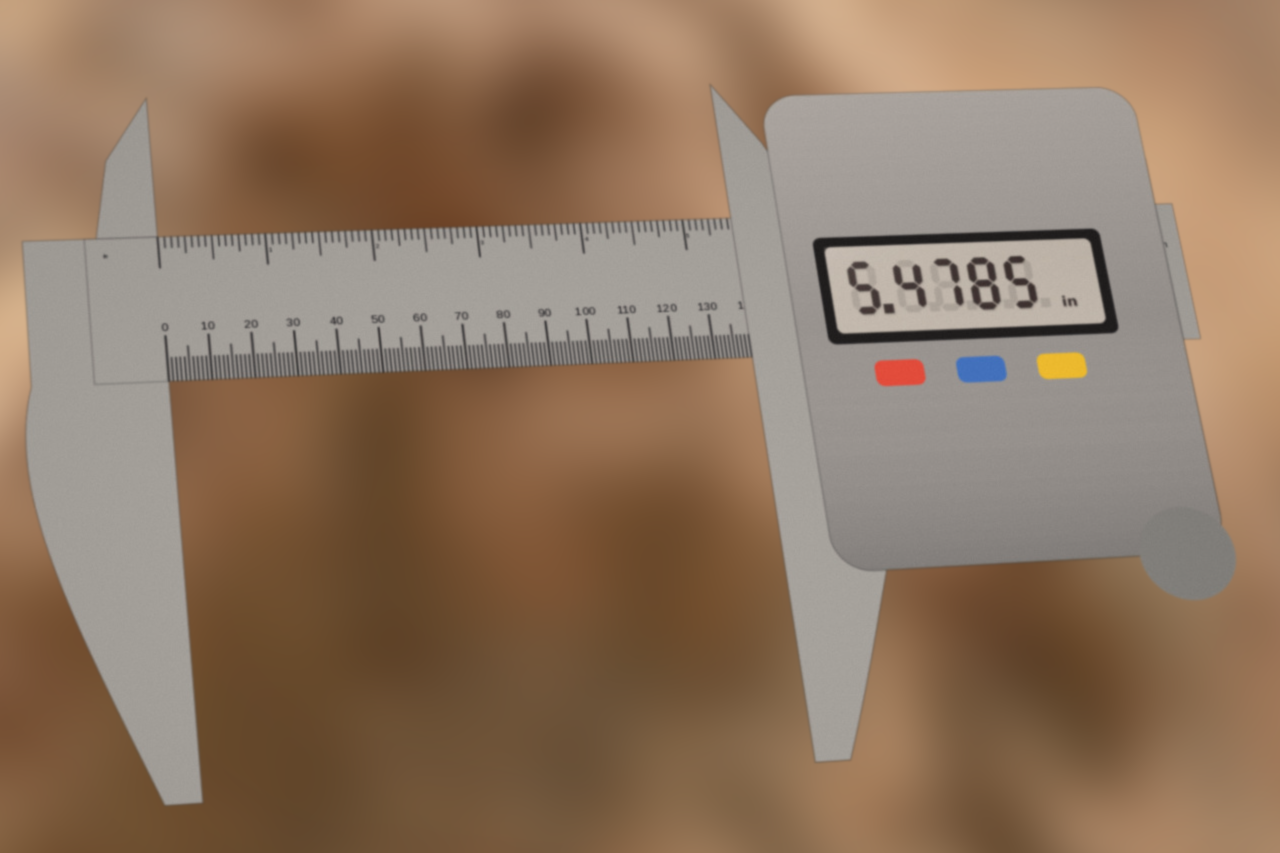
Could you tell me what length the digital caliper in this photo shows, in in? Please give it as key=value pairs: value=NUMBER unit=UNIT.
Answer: value=5.4785 unit=in
